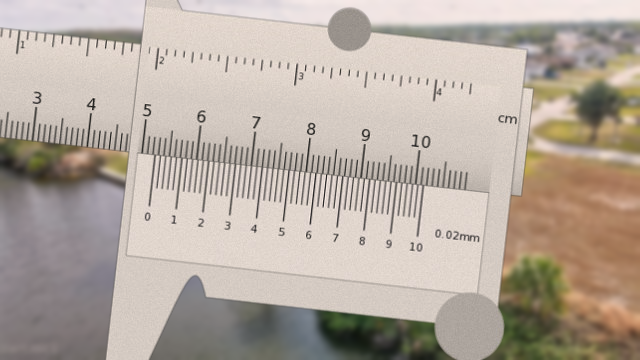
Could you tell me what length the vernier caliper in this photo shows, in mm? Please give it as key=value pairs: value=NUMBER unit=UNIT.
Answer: value=52.4 unit=mm
